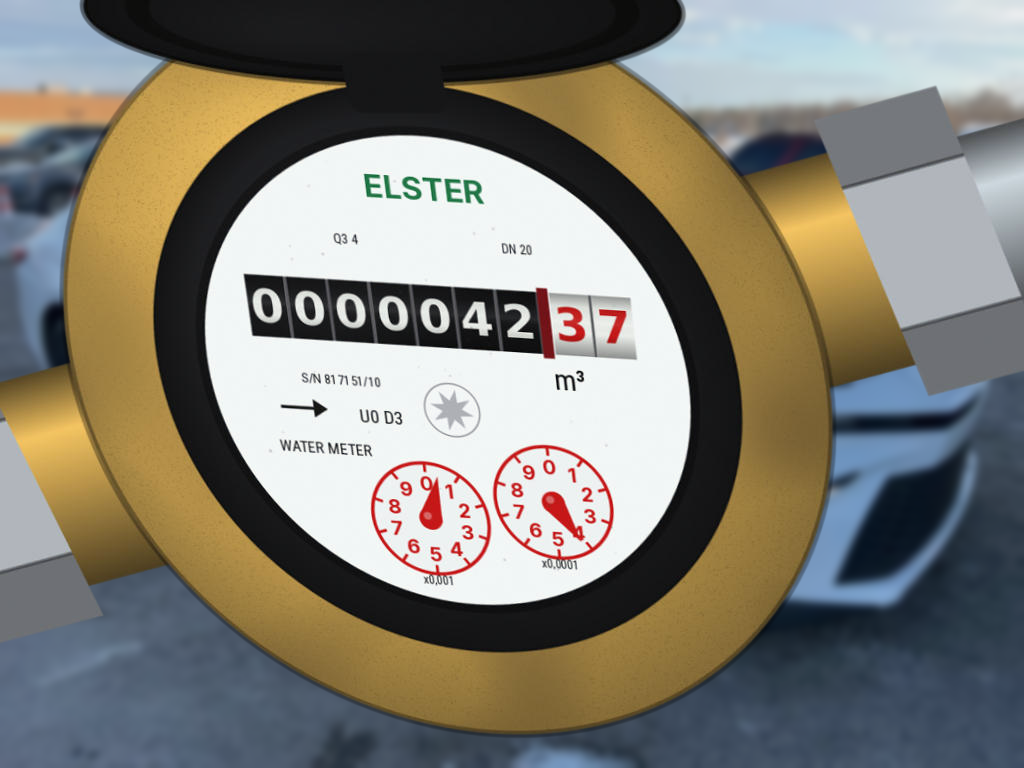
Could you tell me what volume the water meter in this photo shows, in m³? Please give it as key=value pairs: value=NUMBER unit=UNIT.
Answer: value=42.3704 unit=m³
